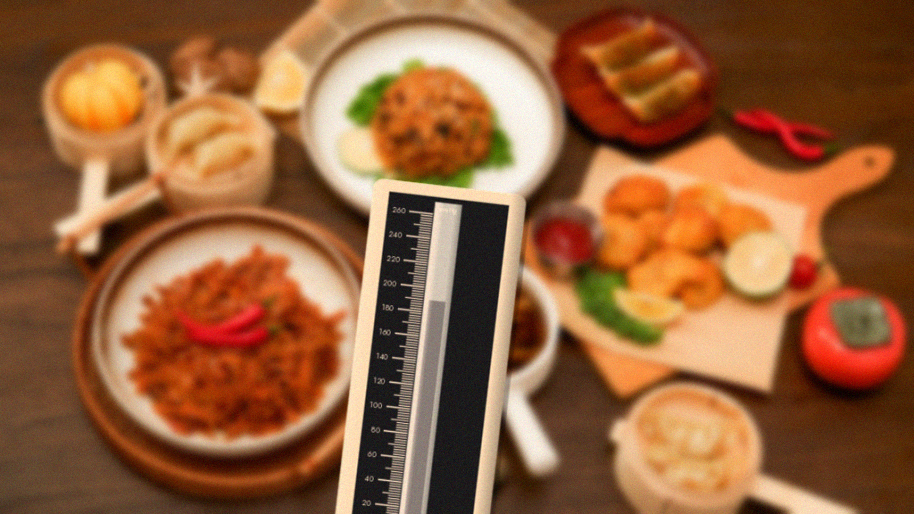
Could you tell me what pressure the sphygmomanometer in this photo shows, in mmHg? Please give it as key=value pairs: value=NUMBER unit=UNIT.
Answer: value=190 unit=mmHg
